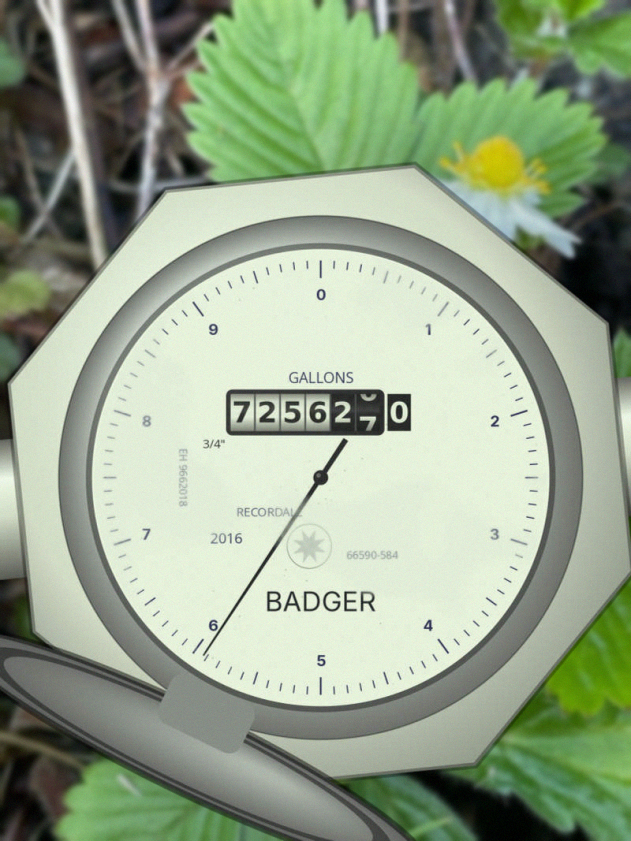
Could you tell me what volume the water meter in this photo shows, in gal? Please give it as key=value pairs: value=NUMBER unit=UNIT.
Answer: value=7256265.9 unit=gal
